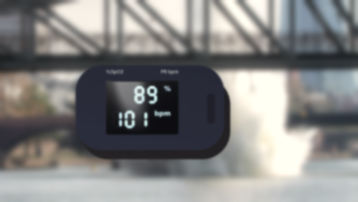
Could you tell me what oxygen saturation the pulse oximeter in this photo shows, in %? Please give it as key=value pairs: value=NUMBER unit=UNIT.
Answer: value=89 unit=%
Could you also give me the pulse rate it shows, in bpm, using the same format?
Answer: value=101 unit=bpm
